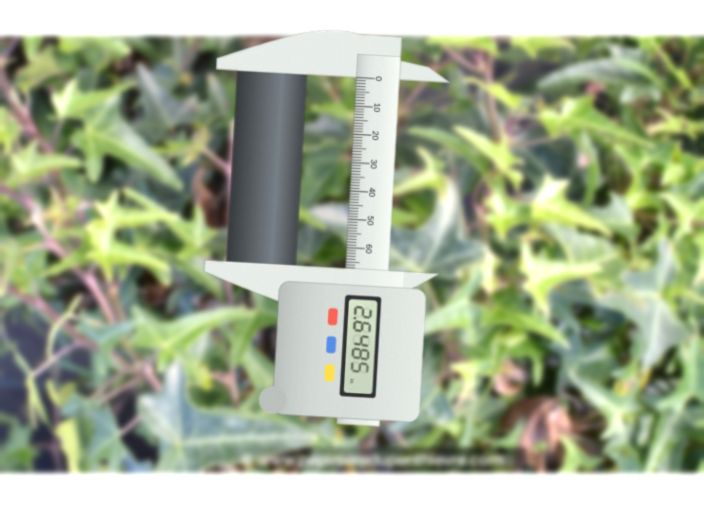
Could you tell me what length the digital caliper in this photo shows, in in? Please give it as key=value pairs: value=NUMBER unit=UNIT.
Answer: value=2.6485 unit=in
